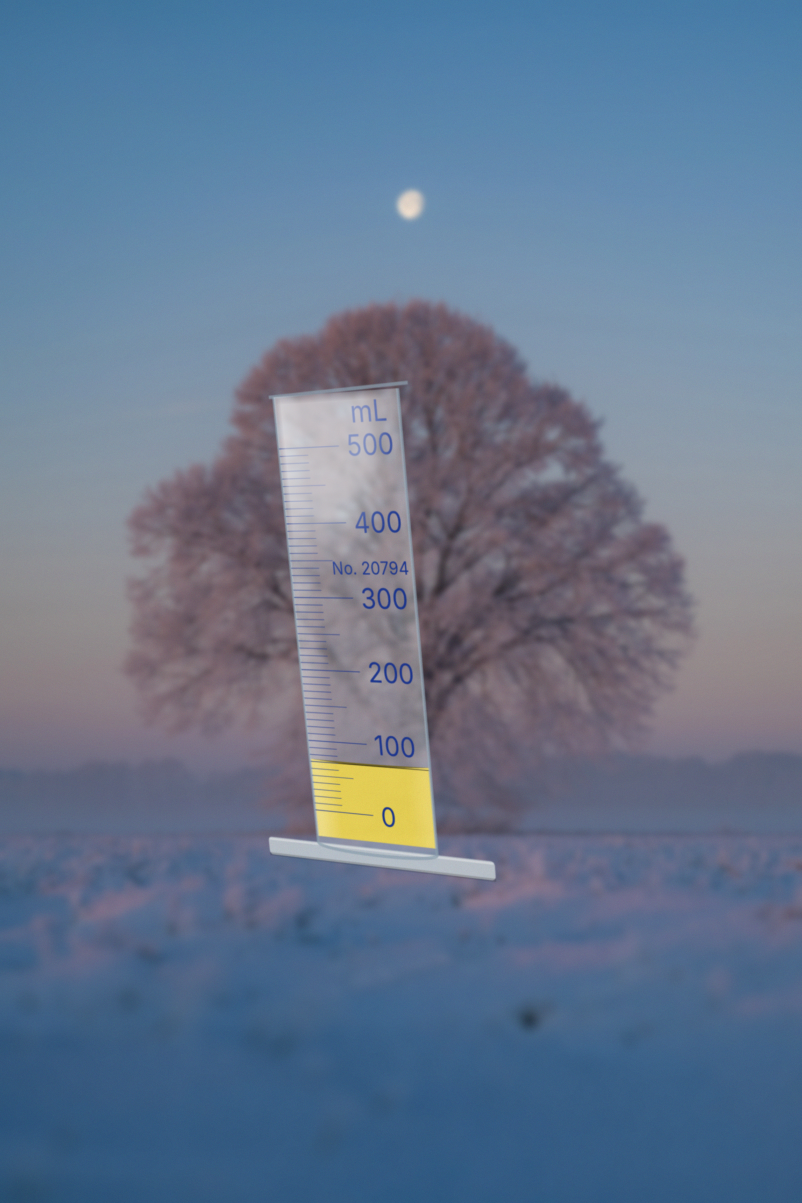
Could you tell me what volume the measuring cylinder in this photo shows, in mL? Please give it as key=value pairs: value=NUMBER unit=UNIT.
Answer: value=70 unit=mL
